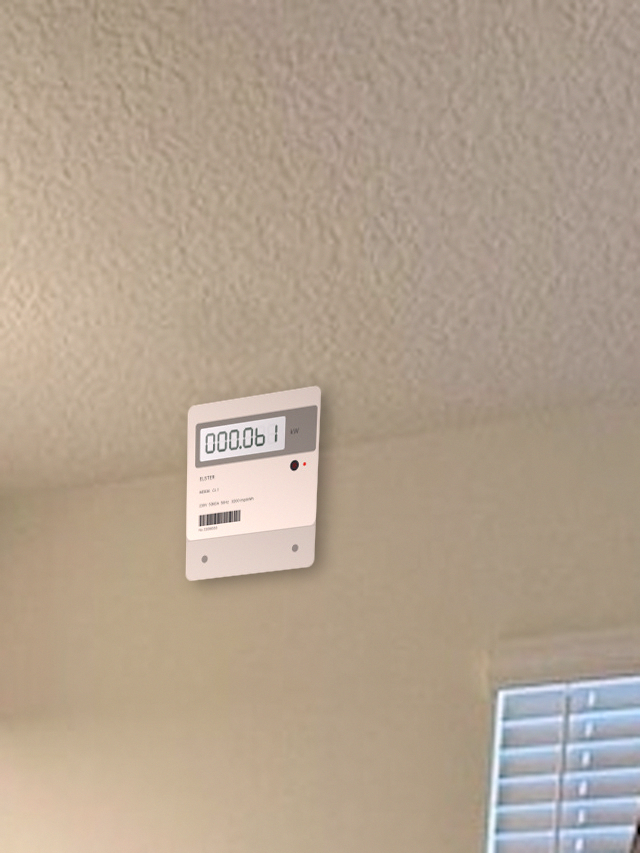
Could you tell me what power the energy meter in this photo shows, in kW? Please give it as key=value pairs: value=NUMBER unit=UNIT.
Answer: value=0.061 unit=kW
